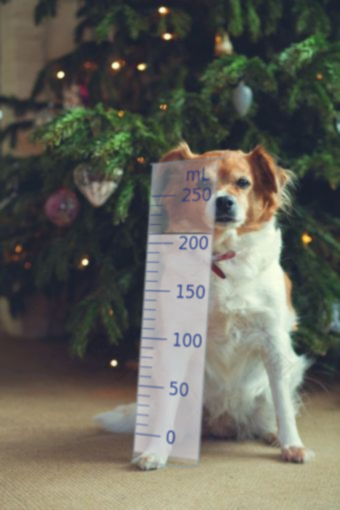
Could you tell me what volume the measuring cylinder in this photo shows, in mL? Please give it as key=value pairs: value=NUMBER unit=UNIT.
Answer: value=210 unit=mL
